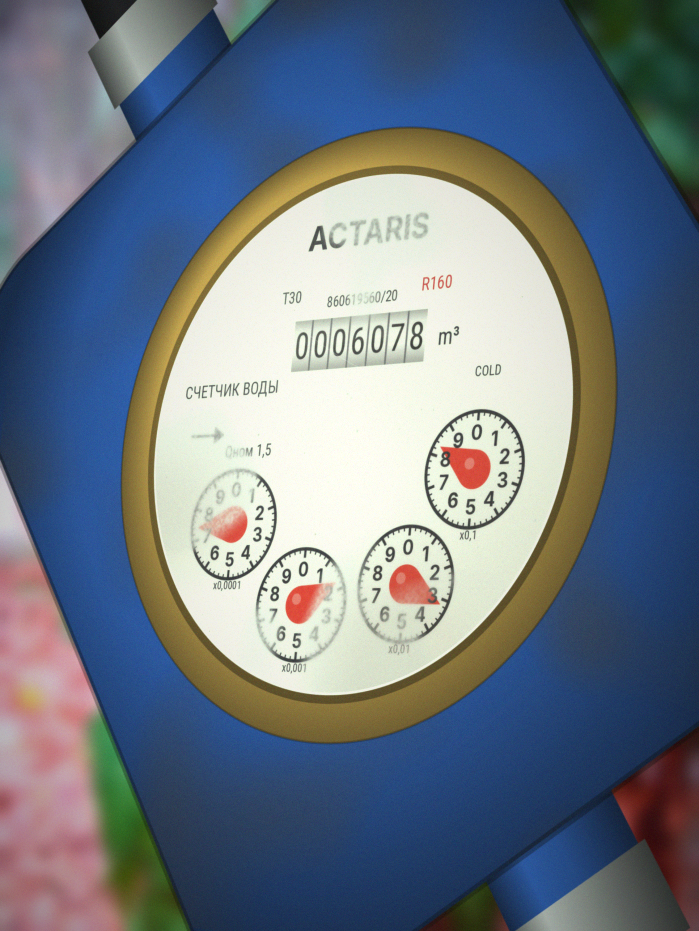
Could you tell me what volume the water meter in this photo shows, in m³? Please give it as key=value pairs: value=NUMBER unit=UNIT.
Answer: value=6078.8317 unit=m³
